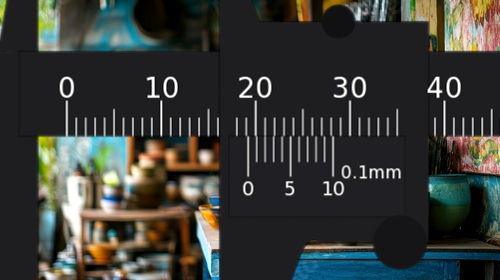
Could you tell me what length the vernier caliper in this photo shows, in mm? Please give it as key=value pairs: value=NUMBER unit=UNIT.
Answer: value=19.2 unit=mm
